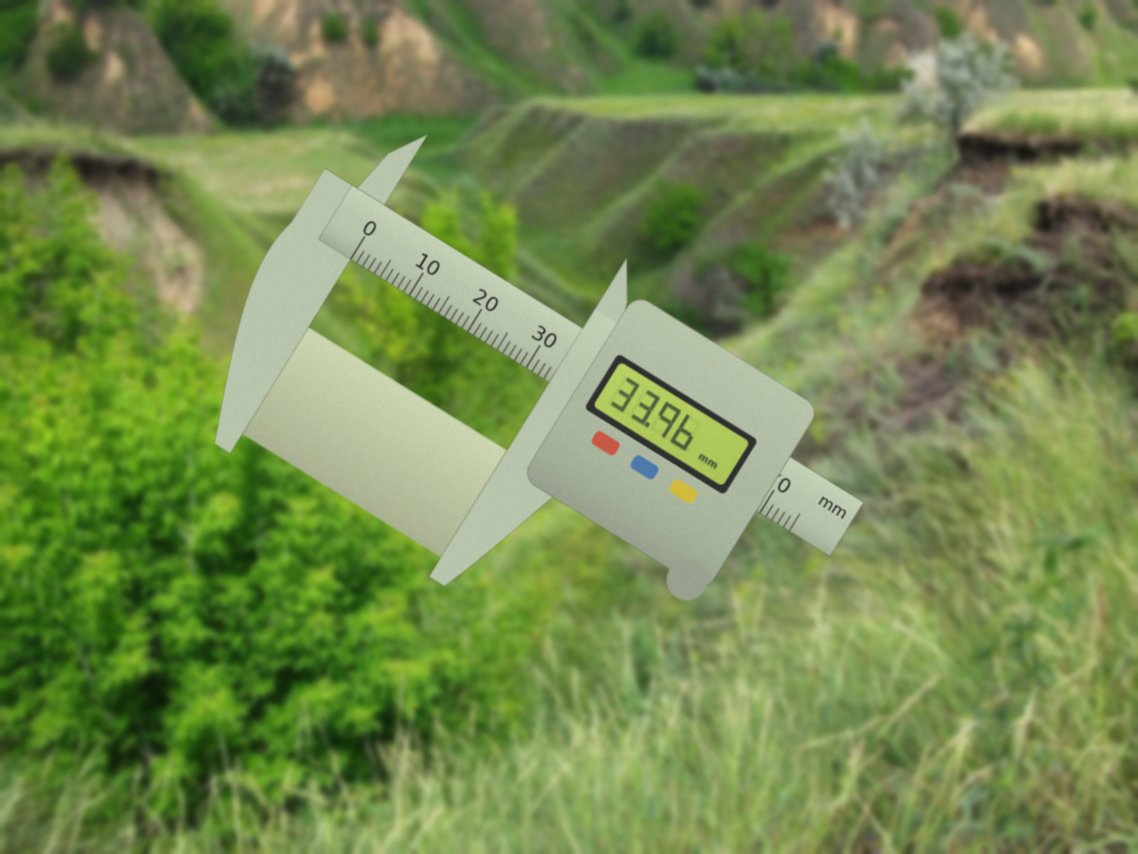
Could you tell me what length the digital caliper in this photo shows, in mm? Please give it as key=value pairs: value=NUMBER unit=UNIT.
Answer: value=33.96 unit=mm
